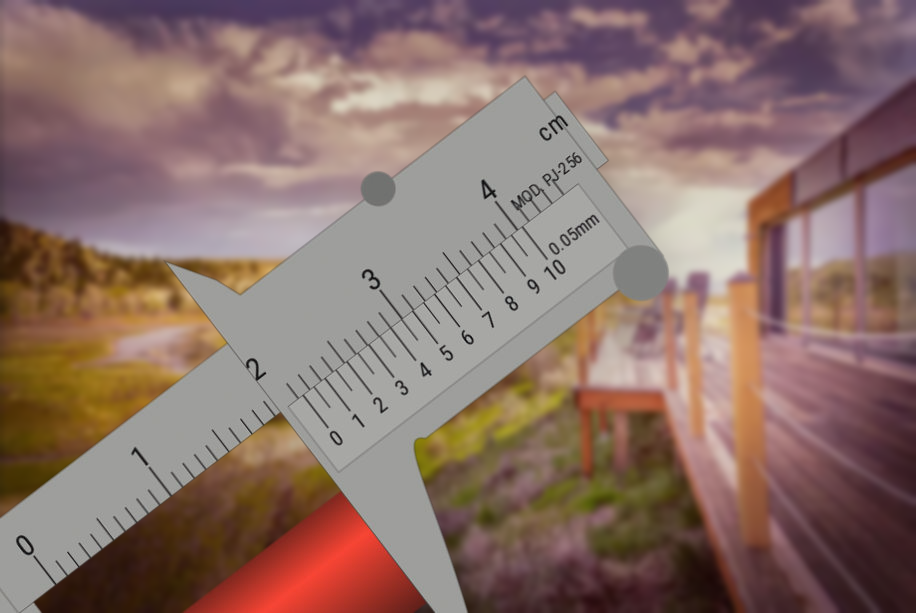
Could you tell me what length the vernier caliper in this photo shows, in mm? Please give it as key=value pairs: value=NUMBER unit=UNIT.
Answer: value=21.4 unit=mm
